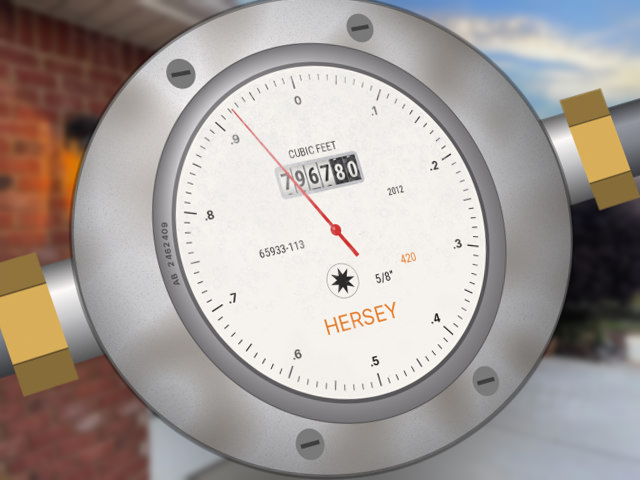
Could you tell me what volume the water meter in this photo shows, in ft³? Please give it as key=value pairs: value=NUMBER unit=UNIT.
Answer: value=796779.92 unit=ft³
